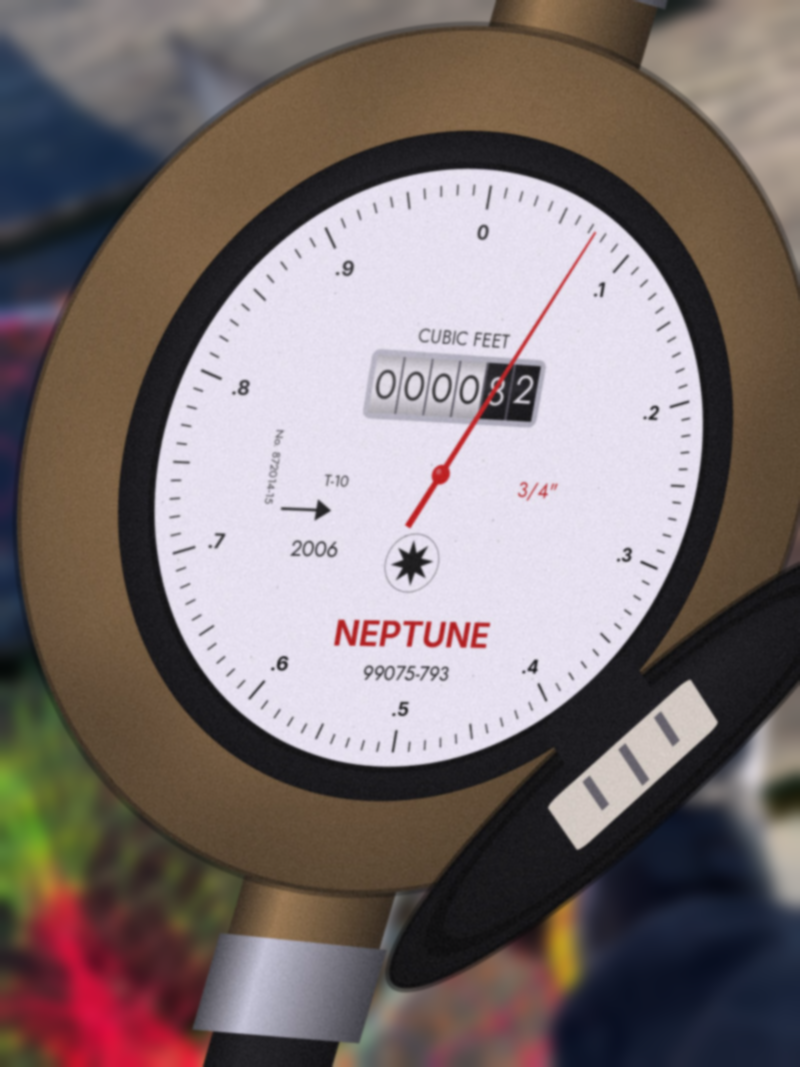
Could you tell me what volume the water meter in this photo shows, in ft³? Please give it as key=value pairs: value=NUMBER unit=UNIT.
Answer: value=82.07 unit=ft³
